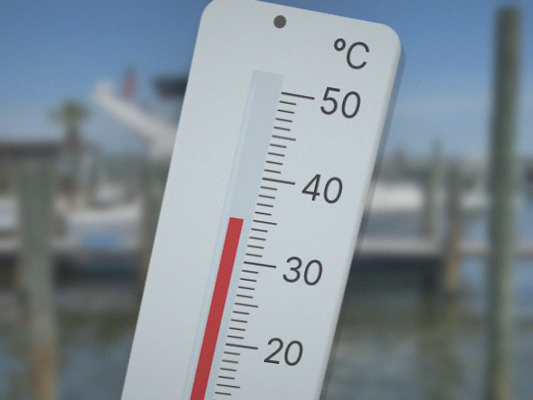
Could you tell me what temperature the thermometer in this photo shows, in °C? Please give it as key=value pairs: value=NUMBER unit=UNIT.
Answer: value=35 unit=°C
